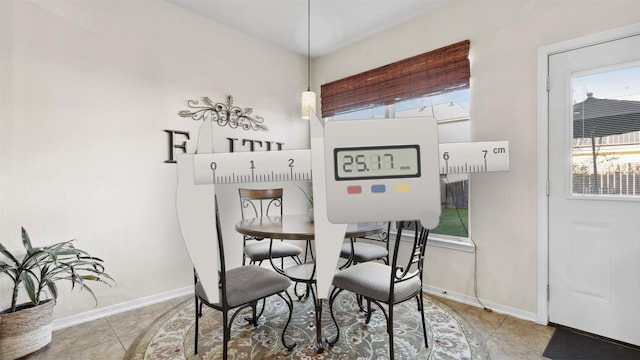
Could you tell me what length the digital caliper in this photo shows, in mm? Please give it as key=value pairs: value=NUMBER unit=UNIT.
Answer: value=25.17 unit=mm
